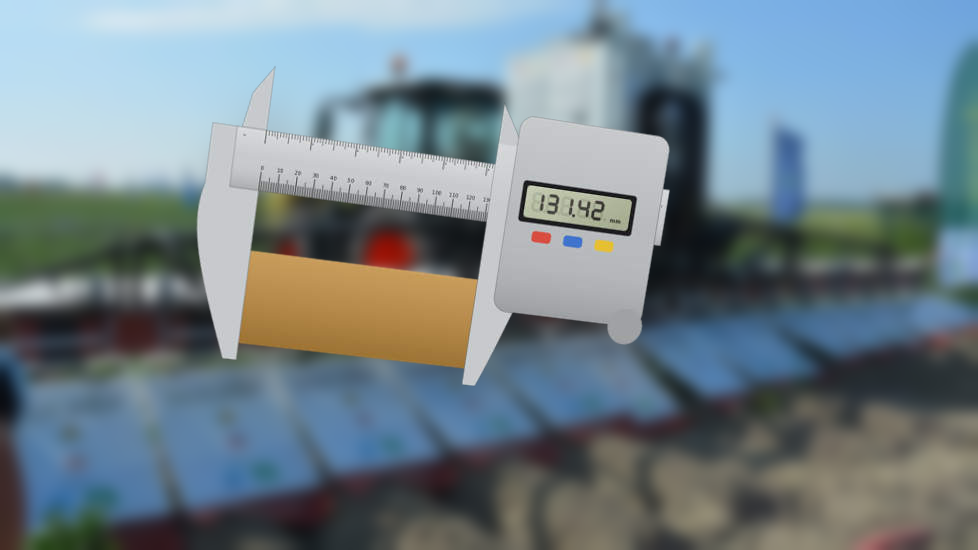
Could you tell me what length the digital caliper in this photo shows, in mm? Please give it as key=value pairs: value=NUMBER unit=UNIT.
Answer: value=131.42 unit=mm
